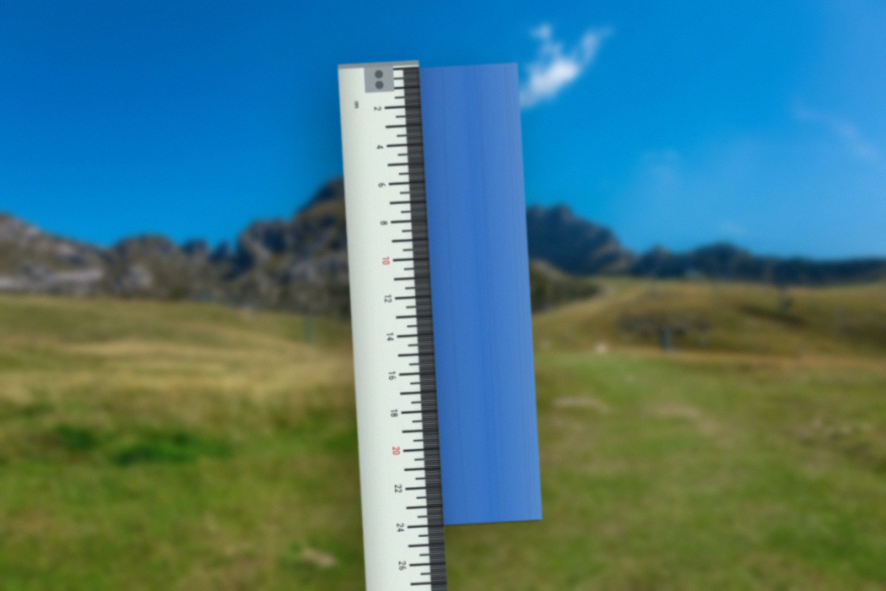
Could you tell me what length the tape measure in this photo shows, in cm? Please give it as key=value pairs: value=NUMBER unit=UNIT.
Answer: value=24 unit=cm
